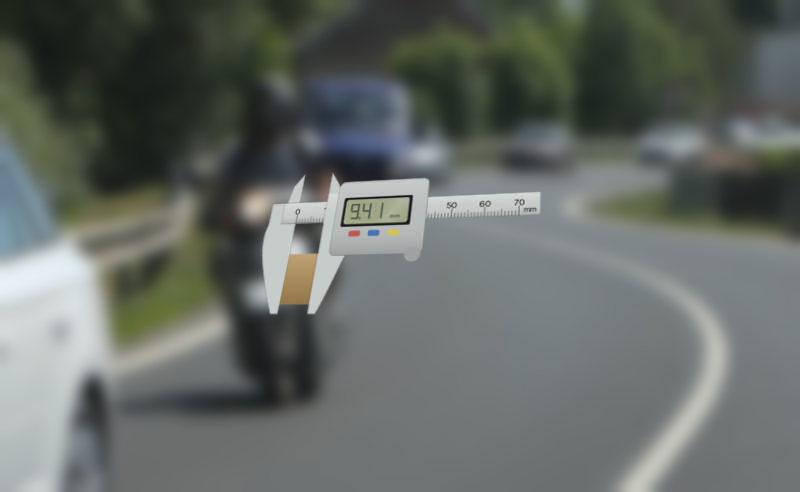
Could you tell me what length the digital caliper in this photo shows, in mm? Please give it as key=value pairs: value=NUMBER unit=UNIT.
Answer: value=9.41 unit=mm
